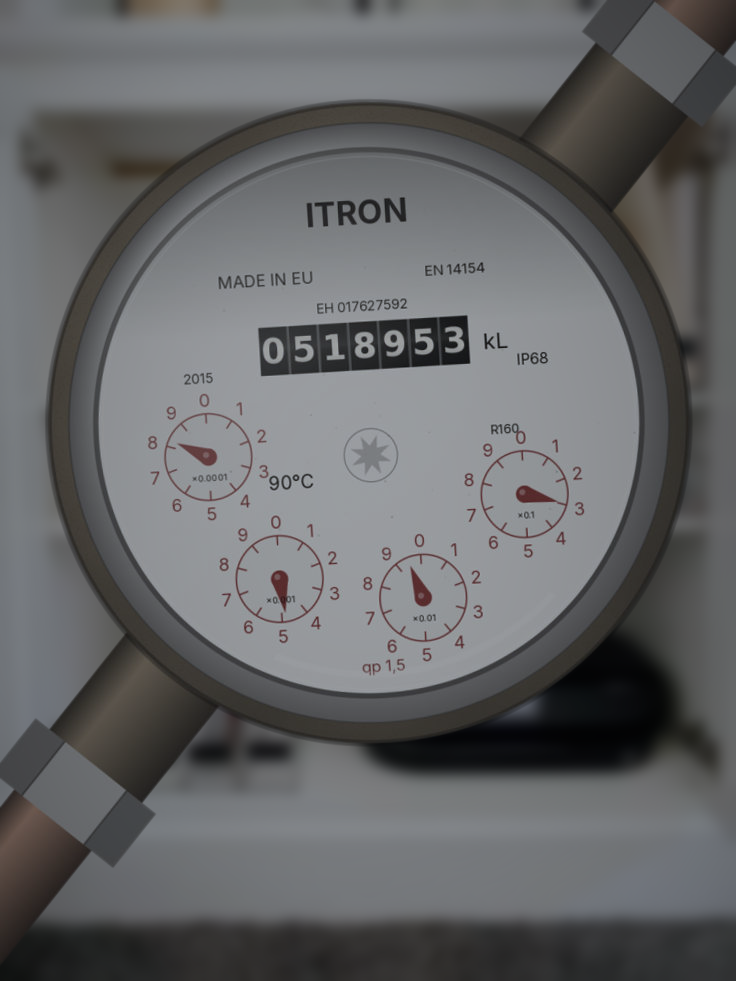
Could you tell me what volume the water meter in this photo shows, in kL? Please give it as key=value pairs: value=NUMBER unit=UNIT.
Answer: value=518953.2948 unit=kL
